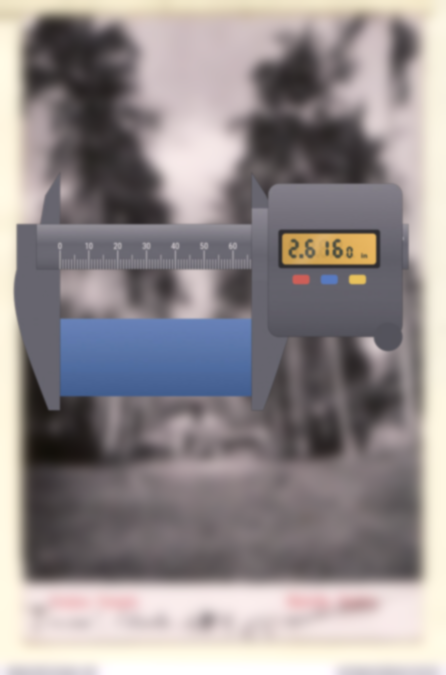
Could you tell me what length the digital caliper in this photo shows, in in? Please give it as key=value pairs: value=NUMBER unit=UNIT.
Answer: value=2.6160 unit=in
